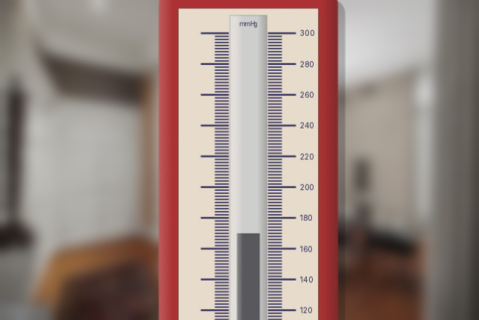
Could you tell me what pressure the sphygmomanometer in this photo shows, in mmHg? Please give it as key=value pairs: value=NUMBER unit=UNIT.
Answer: value=170 unit=mmHg
